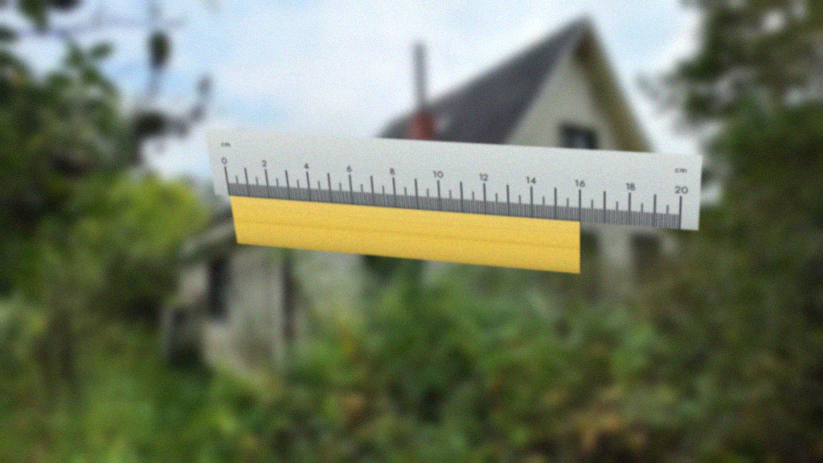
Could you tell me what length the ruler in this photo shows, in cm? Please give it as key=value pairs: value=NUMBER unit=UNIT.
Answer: value=16 unit=cm
